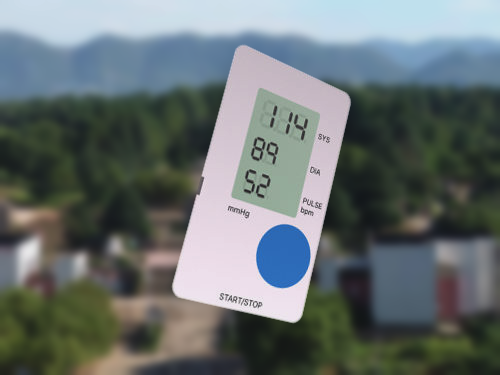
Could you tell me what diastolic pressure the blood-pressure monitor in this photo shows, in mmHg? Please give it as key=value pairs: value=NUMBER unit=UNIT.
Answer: value=89 unit=mmHg
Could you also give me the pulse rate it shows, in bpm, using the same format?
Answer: value=52 unit=bpm
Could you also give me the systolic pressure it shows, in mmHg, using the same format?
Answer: value=114 unit=mmHg
